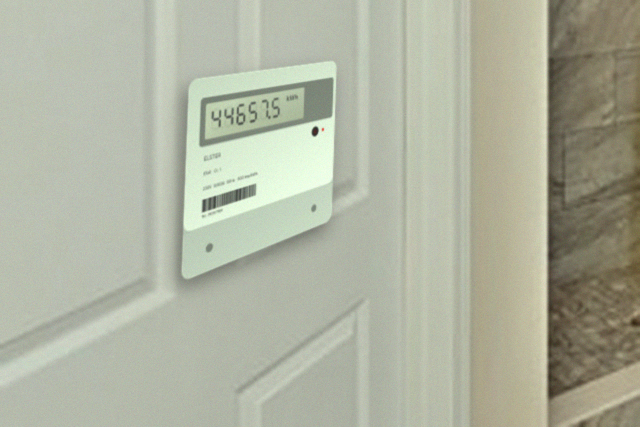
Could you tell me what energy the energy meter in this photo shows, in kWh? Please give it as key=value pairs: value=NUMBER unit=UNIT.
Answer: value=44657.5 unit=kWh
